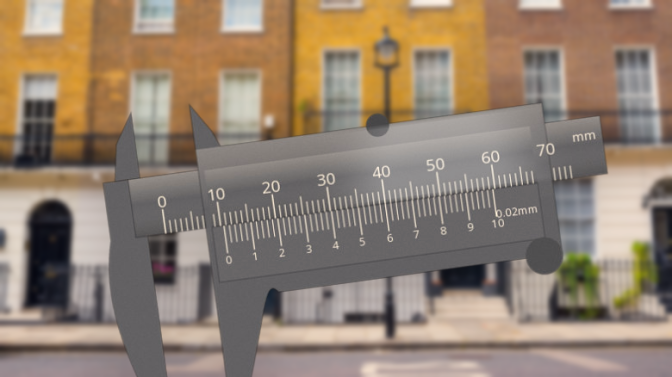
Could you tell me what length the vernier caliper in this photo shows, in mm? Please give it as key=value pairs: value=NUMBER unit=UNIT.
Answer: value=10.6 unit=mm
